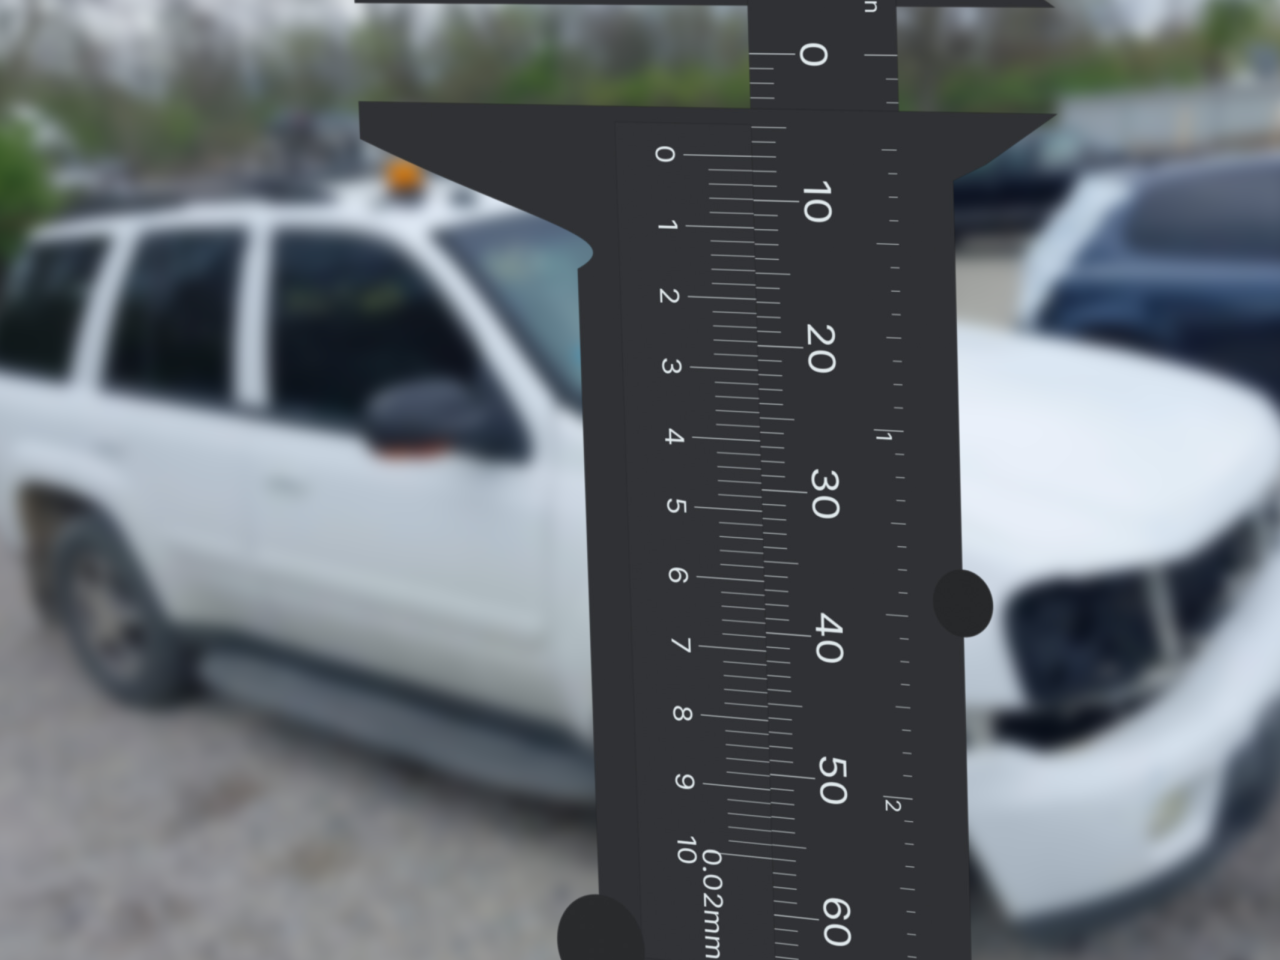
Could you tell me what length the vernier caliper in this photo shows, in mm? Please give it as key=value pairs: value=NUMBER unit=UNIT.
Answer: value=7.0 unit=mm
